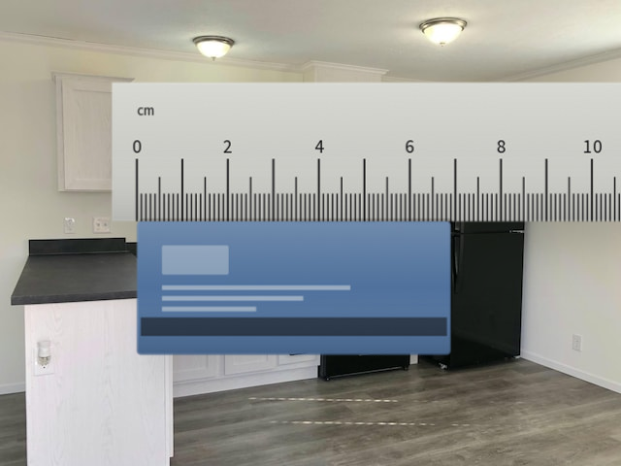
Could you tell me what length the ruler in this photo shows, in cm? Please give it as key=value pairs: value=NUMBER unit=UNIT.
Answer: value=6.9 unit=cm
